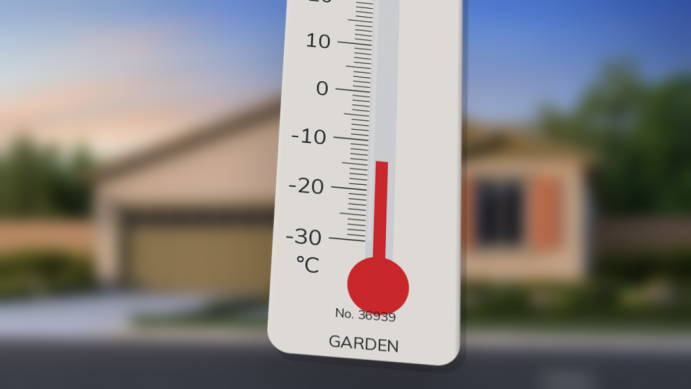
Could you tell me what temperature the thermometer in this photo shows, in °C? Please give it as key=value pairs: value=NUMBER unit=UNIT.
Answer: value=-14 unit=°C
